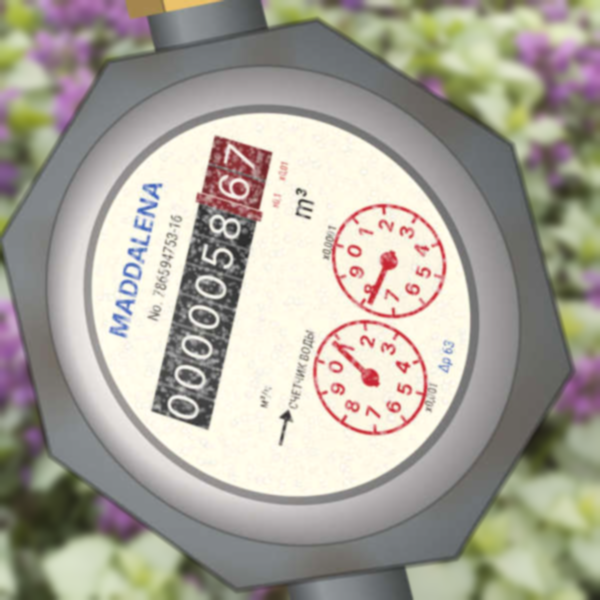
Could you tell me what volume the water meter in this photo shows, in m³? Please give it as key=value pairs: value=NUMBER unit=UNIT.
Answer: value=58.6707 unit=m³
